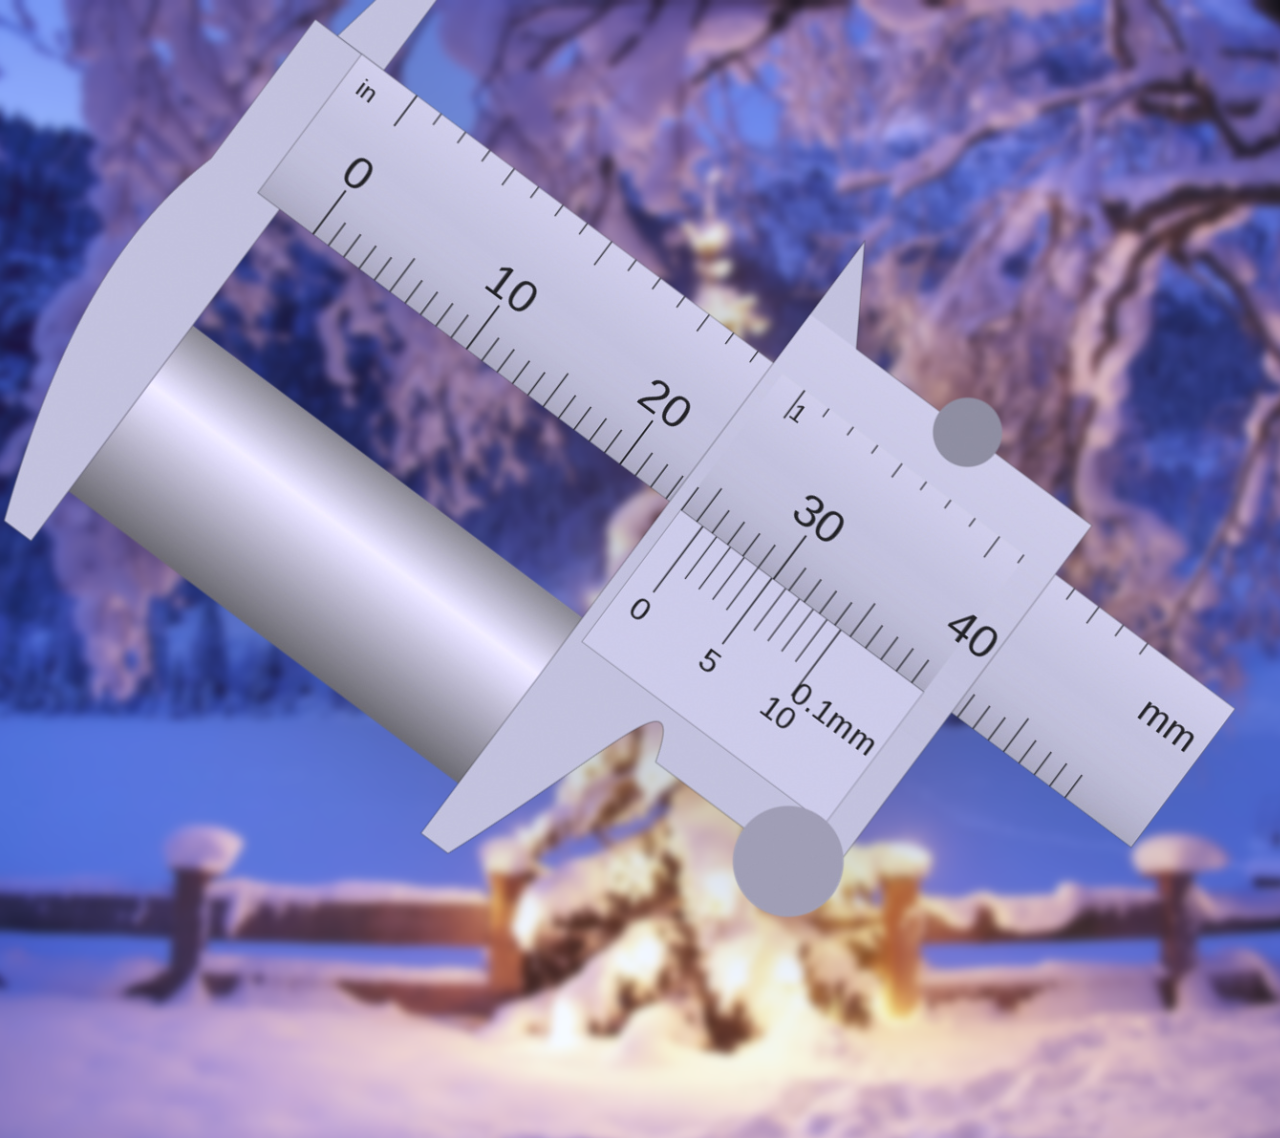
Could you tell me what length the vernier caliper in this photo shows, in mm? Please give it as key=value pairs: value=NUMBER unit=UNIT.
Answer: value=25.4 unit=mm
